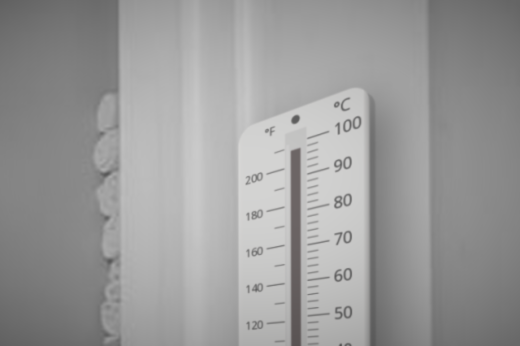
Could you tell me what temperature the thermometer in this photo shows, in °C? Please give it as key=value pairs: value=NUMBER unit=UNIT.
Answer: value=98 unit=°C
